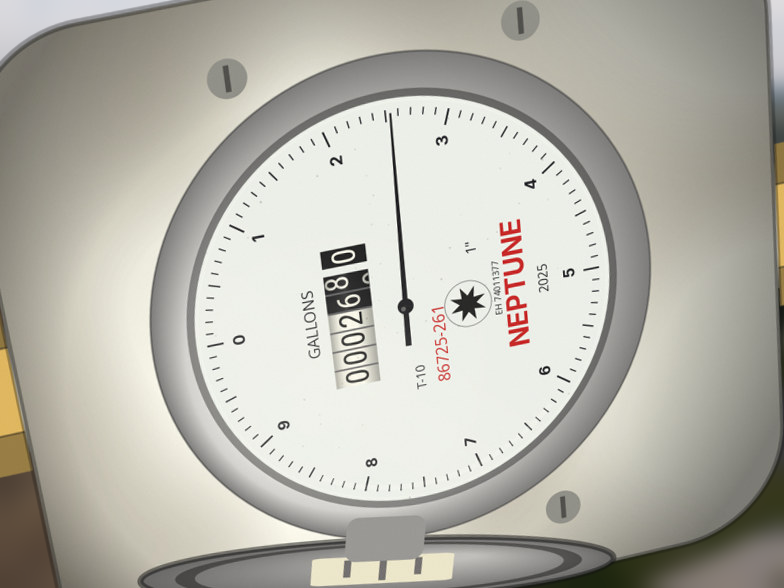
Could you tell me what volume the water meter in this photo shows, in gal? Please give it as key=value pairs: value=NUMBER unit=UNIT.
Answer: value=2682.5 unit=gal
